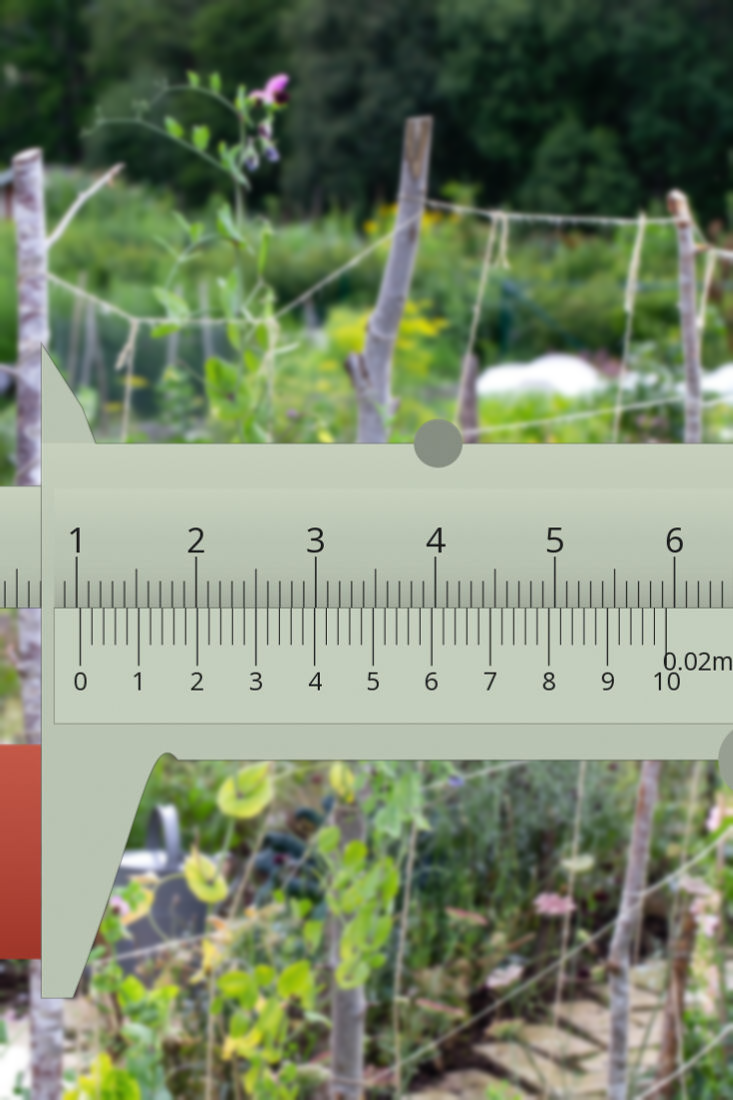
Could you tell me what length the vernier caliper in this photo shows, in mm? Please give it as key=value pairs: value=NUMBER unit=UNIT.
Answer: value=10.3 unit=mm
